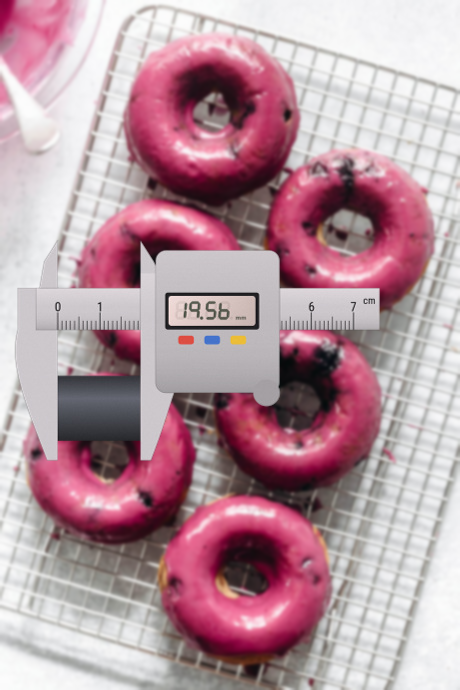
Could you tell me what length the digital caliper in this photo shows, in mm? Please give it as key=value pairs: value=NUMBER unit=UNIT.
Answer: value=19.56 unit=mm
